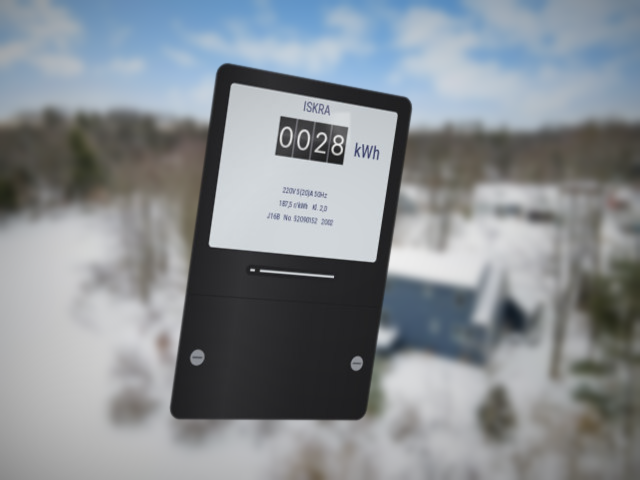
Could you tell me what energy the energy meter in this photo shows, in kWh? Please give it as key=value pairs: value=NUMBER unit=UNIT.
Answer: value=28 unit=kWh
